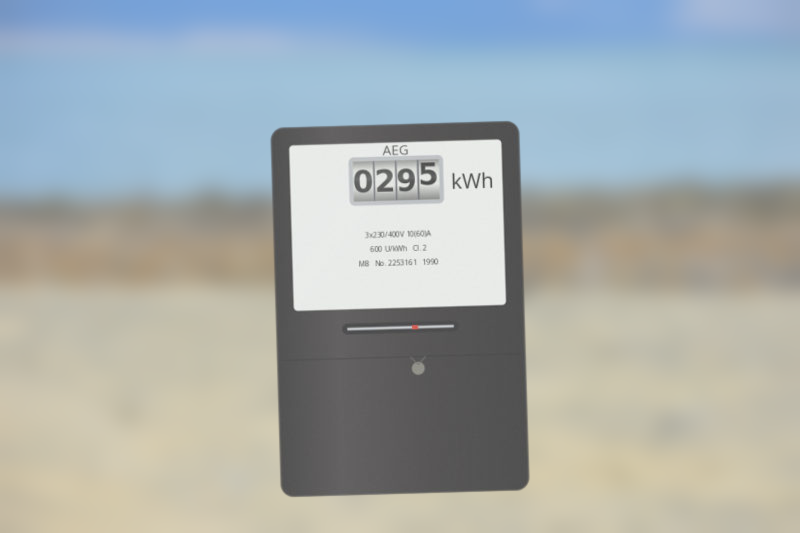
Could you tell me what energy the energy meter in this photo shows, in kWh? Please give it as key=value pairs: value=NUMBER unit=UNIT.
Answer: value=295 unit=kWh
